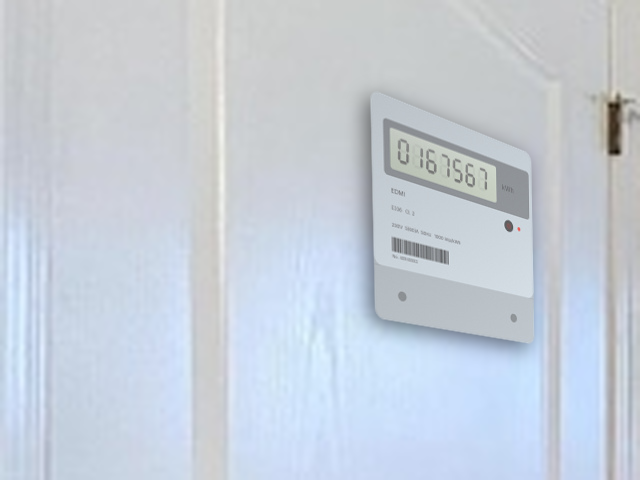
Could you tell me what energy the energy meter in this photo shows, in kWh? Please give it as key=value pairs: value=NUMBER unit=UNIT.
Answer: value=167567 unit=kWh
